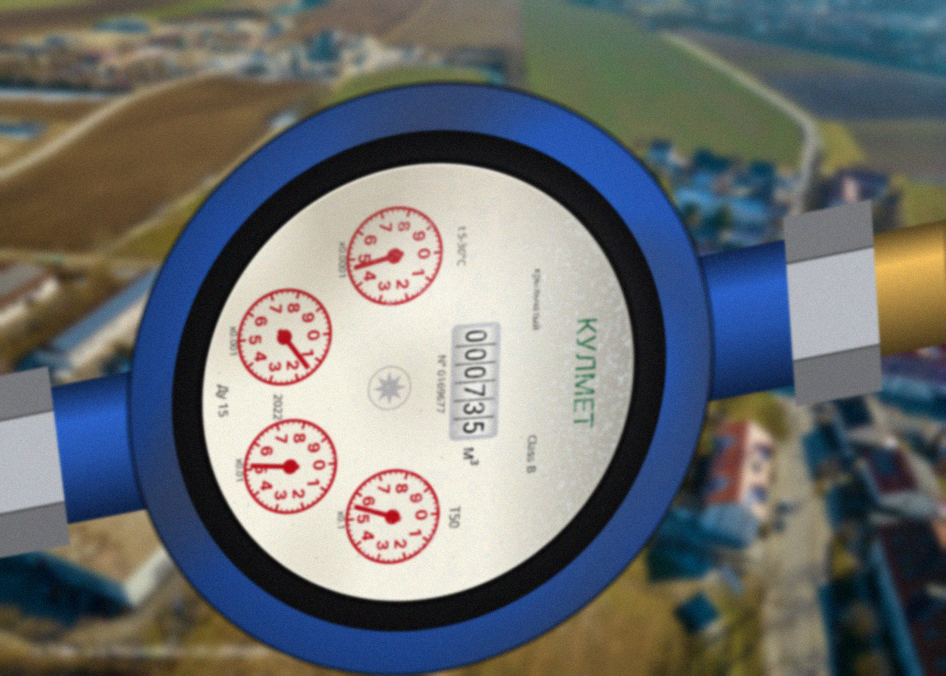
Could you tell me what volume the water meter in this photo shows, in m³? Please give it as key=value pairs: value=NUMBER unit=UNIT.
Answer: value=735.5514 unit=m³
